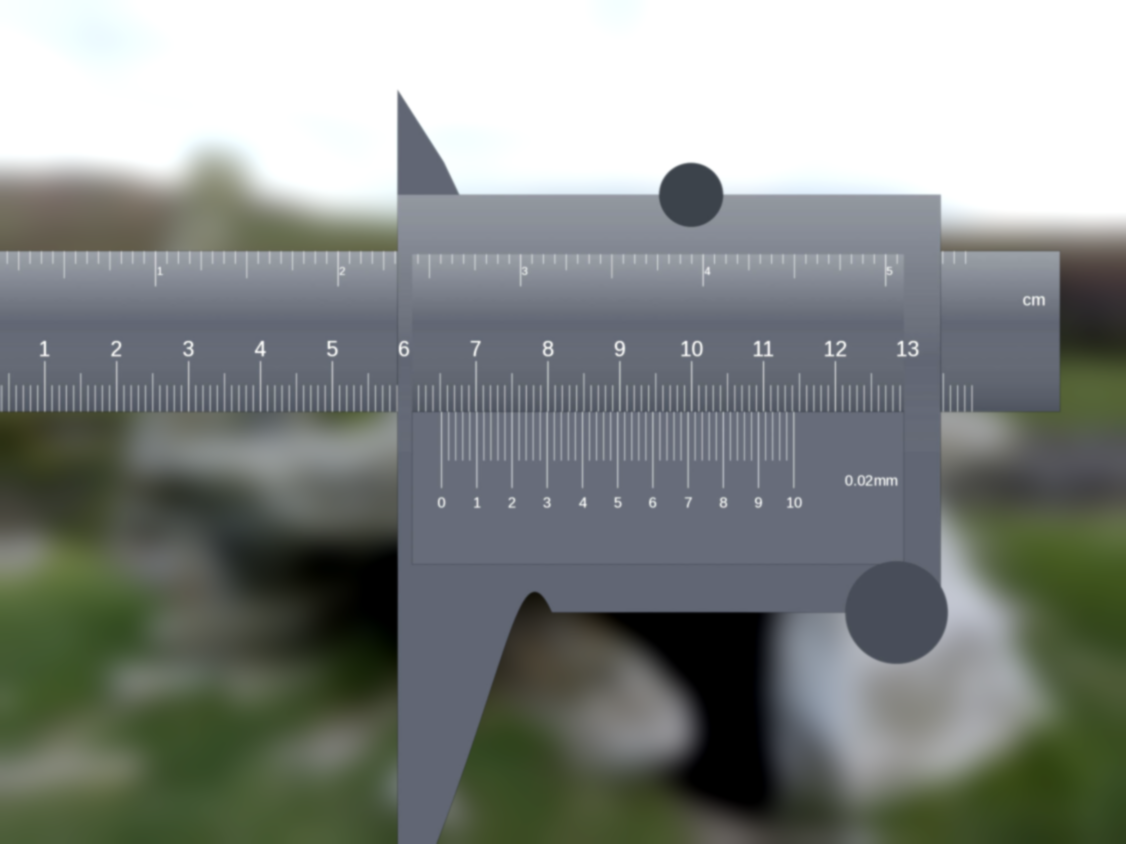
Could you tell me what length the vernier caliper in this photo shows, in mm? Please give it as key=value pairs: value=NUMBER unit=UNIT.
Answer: value=65.2 unit=mm
